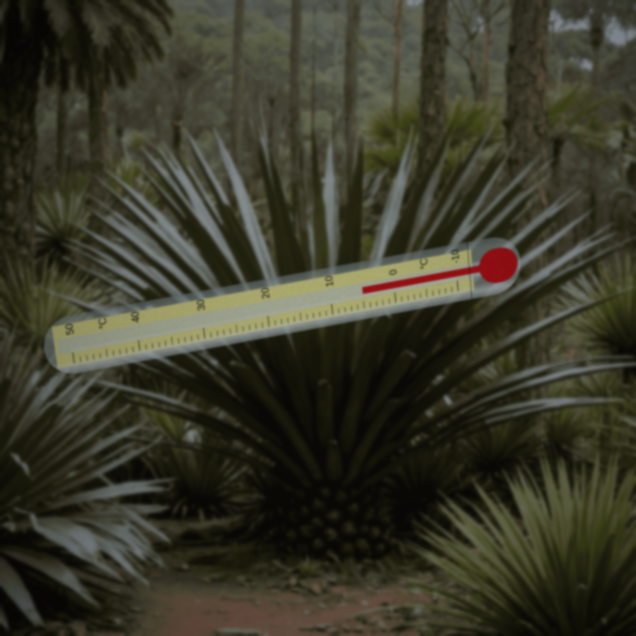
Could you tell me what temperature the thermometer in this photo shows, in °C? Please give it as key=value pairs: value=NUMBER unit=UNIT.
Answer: value=5 unit=°C
